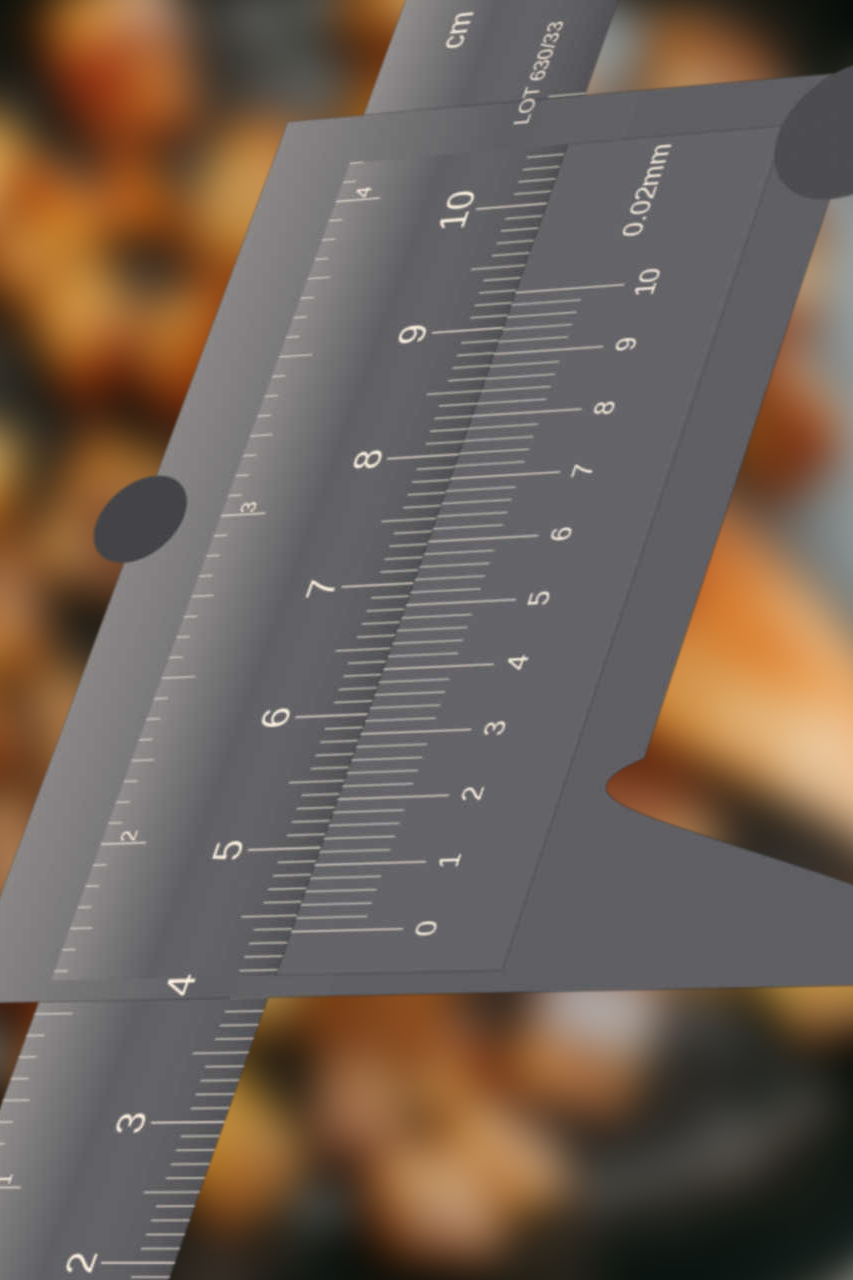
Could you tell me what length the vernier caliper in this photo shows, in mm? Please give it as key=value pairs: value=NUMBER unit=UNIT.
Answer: value=43.8 unit=mm
